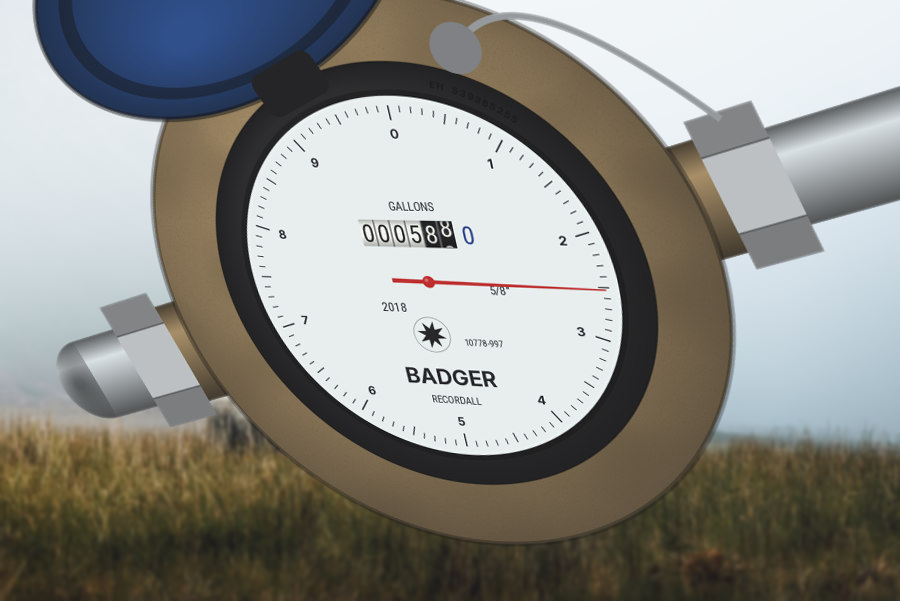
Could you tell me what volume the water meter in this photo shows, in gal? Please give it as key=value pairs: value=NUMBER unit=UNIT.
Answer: value=5882.5 unit=gal
